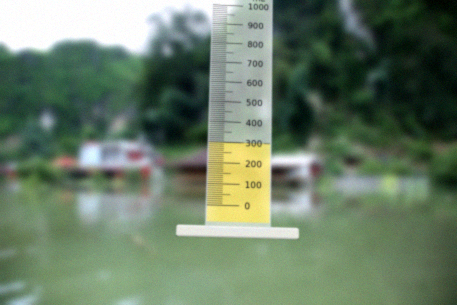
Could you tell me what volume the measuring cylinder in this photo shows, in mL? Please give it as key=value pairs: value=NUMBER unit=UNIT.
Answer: value=300 unit=mL
